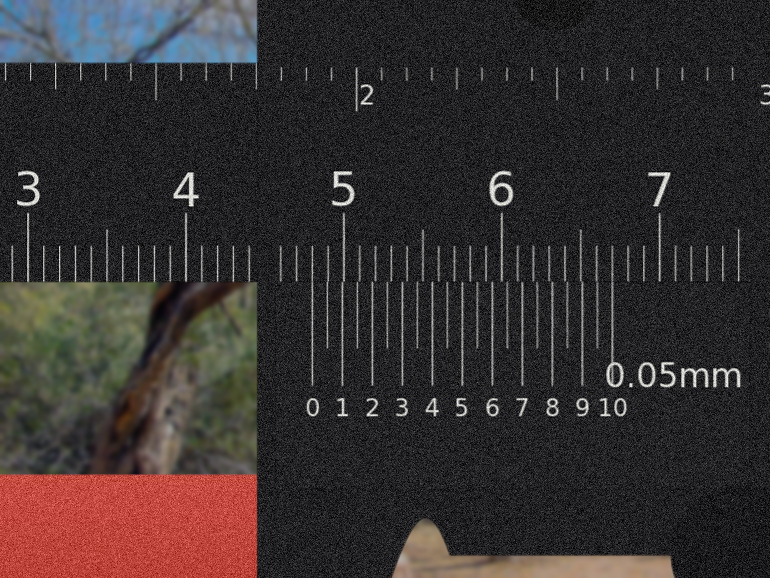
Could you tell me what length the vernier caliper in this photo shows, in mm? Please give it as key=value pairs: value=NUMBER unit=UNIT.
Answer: value=48.0 unit=mm
